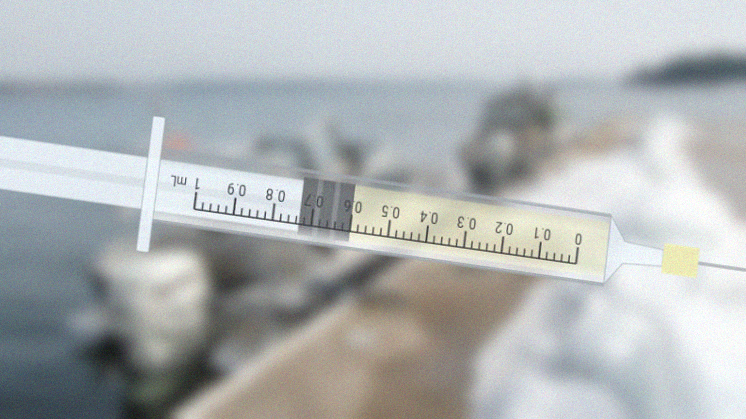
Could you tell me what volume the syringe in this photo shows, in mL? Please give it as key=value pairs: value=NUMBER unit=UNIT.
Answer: value=0.6 unit=mL
